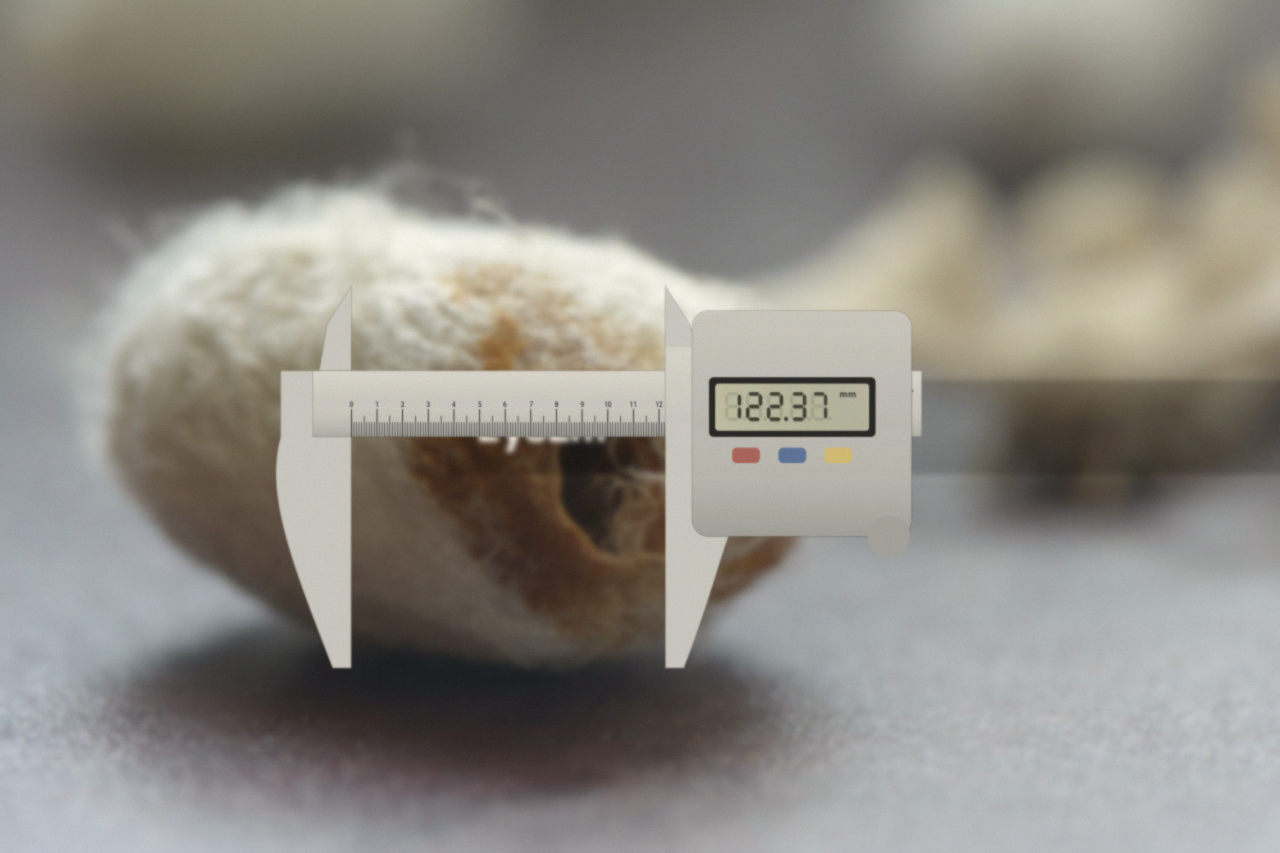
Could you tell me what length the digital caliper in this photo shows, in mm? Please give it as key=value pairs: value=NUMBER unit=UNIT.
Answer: value=122.37 unit=mm
